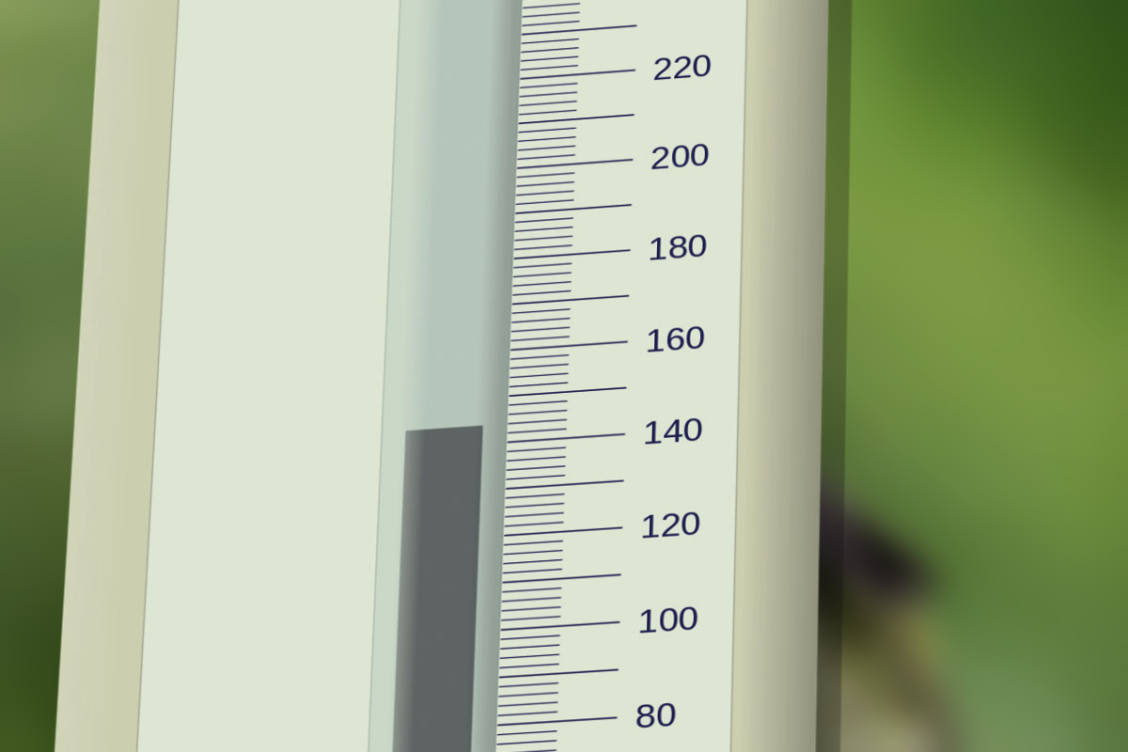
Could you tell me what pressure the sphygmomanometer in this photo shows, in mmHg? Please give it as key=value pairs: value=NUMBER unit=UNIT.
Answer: value=144 unit=mmHg
